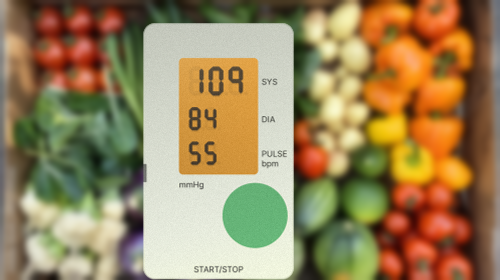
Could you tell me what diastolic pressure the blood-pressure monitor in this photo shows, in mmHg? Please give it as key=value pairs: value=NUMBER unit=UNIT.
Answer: value=84 unit=mmHg
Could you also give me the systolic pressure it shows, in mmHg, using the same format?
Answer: value=109 unit=mmHg
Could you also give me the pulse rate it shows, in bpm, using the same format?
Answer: value=55 unit=bpm
